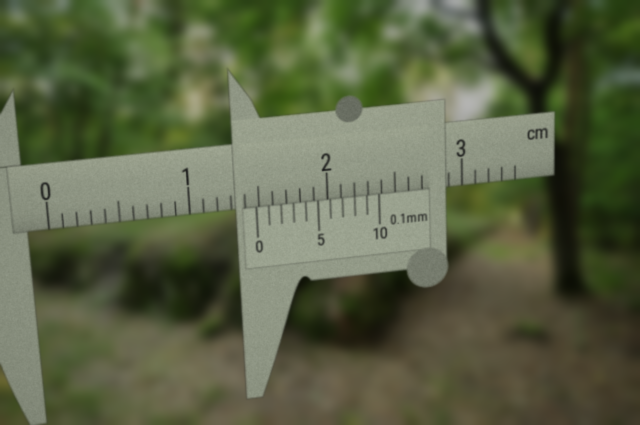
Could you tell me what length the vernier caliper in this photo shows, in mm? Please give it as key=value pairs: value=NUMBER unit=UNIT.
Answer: value=14.8 unit=mm
